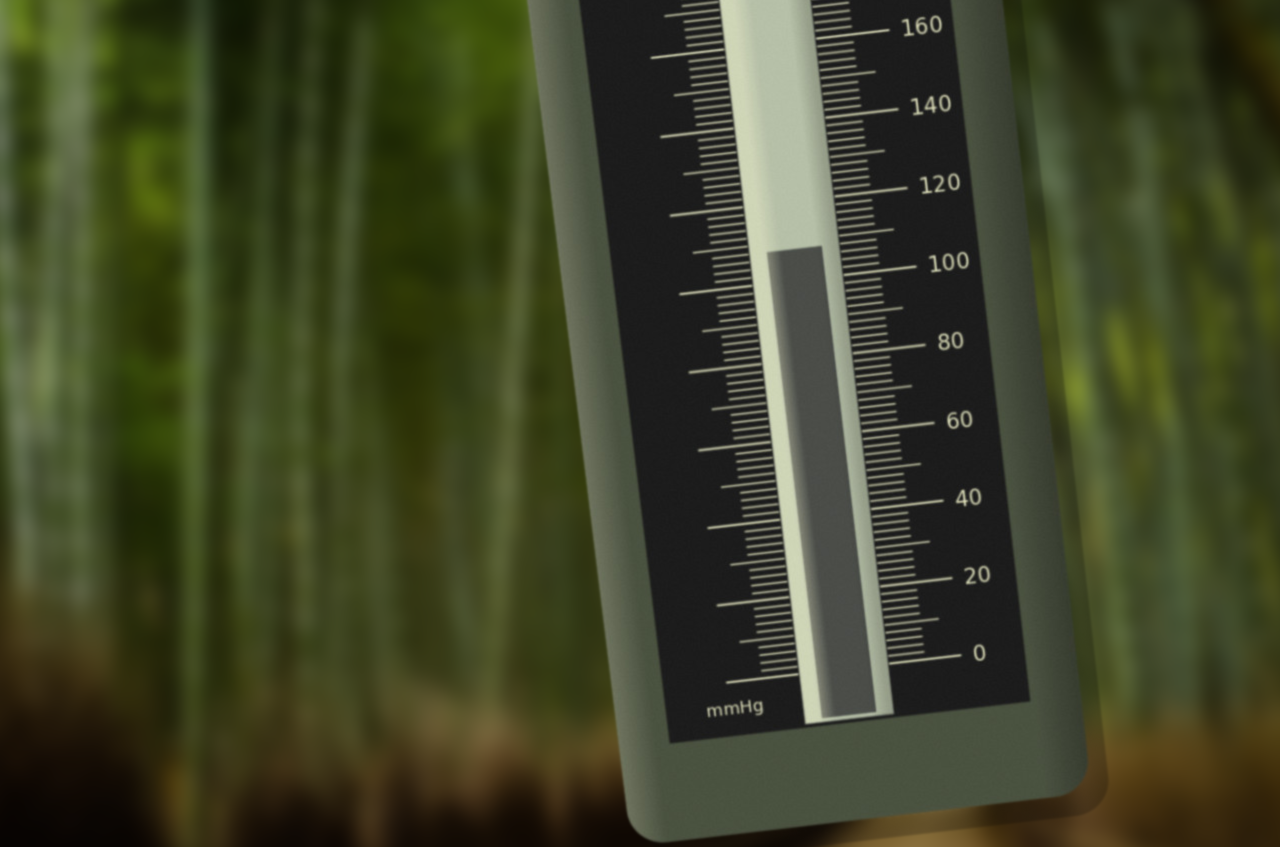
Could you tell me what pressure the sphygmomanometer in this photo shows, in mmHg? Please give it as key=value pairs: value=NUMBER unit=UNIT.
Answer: value=108 unit=mmHg
